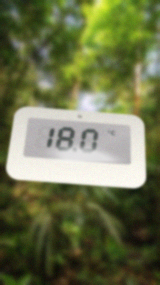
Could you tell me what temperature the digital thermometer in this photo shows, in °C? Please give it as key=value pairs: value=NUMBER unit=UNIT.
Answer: value=18.0 unit=°C
